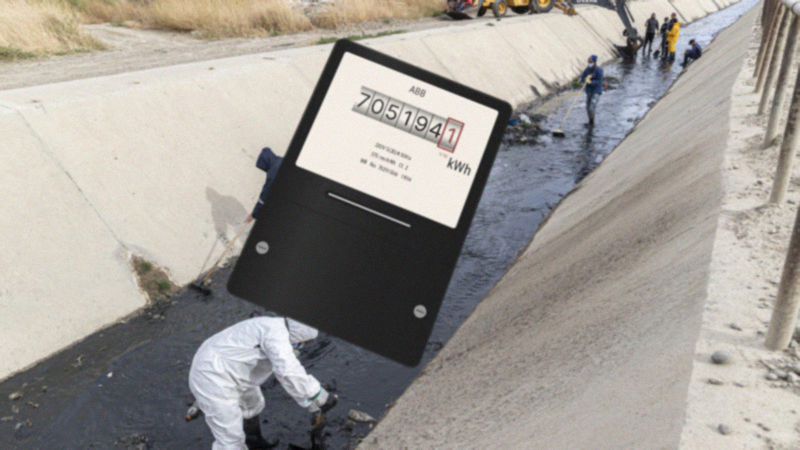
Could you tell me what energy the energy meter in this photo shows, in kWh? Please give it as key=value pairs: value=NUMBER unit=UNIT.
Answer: value=705194.1 unit=kWh
